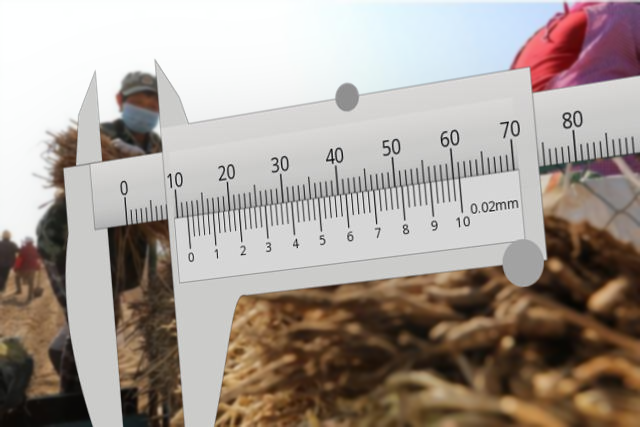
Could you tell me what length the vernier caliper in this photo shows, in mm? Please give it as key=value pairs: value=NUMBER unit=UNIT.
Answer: value=12.0 unit=mm
